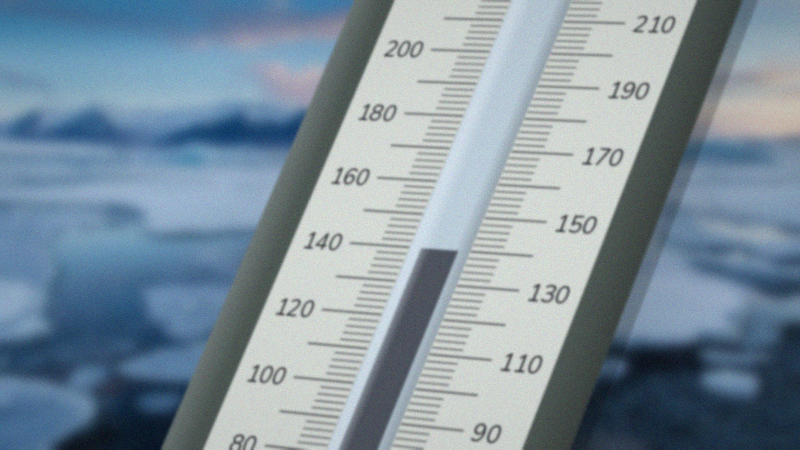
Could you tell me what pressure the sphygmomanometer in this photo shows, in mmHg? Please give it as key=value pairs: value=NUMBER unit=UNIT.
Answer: value=140 unit=mmHg
